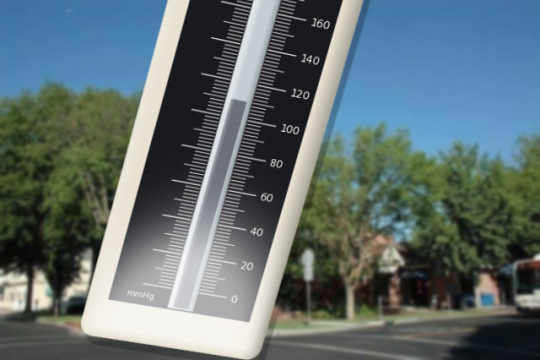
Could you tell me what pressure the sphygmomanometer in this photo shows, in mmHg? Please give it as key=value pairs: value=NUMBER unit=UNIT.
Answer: value=110 unit=mmHg
